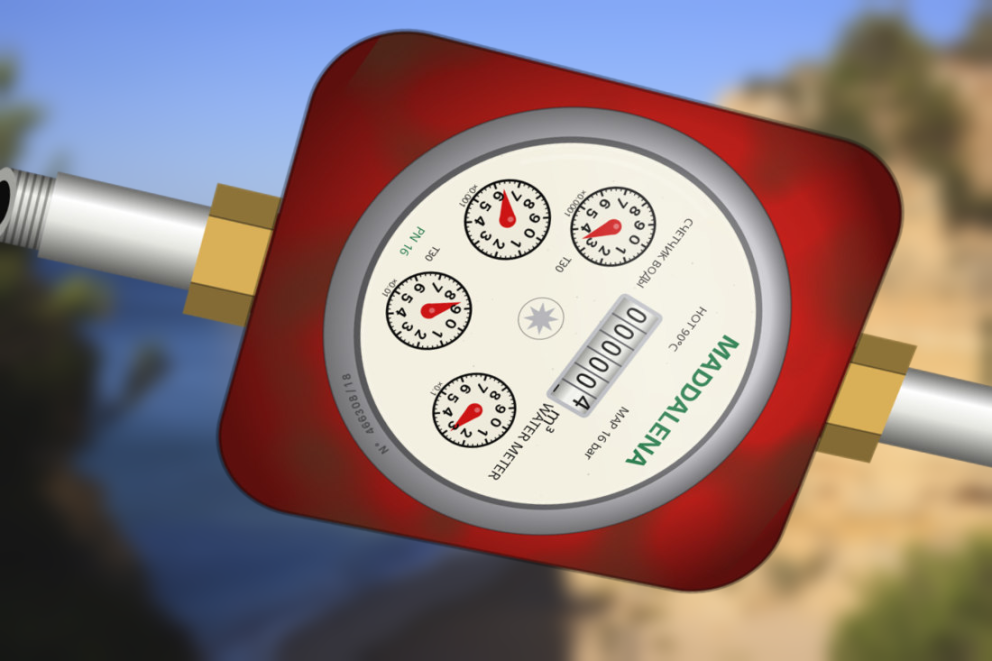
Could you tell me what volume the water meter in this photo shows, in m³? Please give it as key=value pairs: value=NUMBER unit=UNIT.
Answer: value=4.2863 unit=m³
